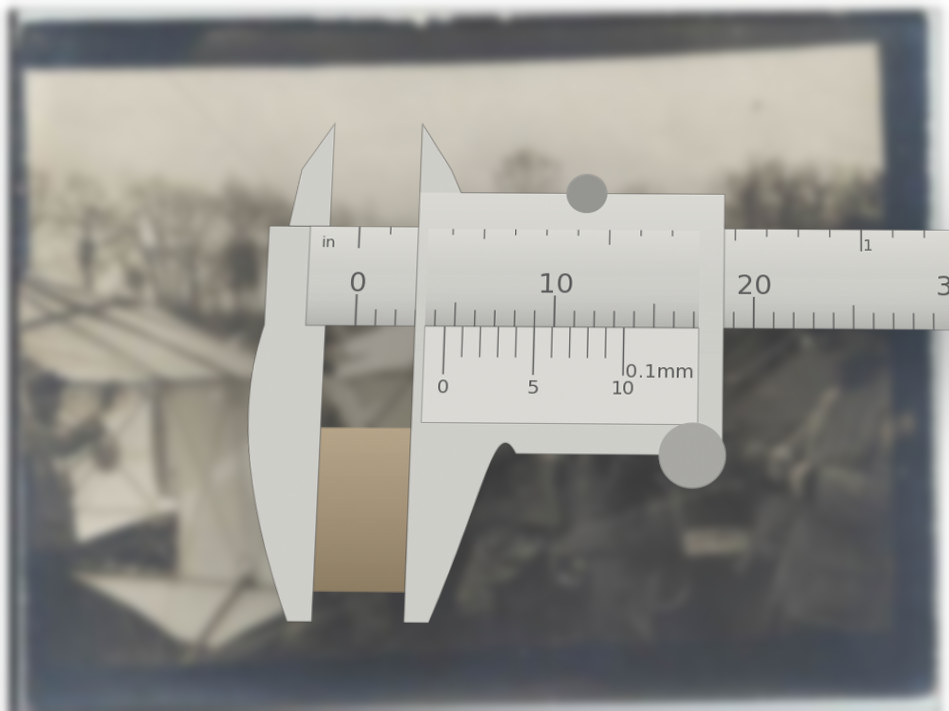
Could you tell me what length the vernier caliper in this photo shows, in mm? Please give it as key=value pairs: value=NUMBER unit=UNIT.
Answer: value=4.5 unit=mm
